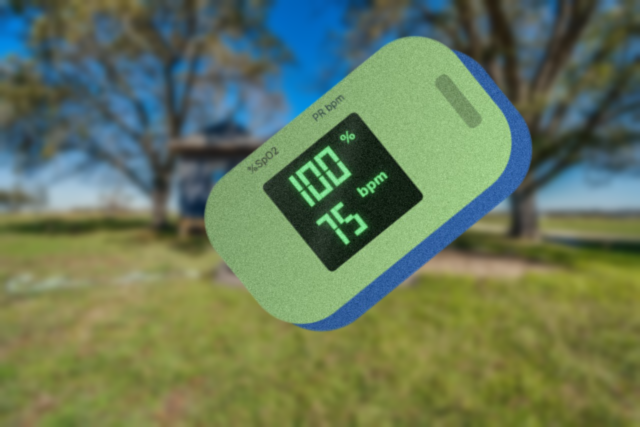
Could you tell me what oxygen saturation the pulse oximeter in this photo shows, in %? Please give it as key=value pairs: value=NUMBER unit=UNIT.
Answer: value=100 unit=%
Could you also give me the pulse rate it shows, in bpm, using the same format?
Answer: value=75 unit=bpm
